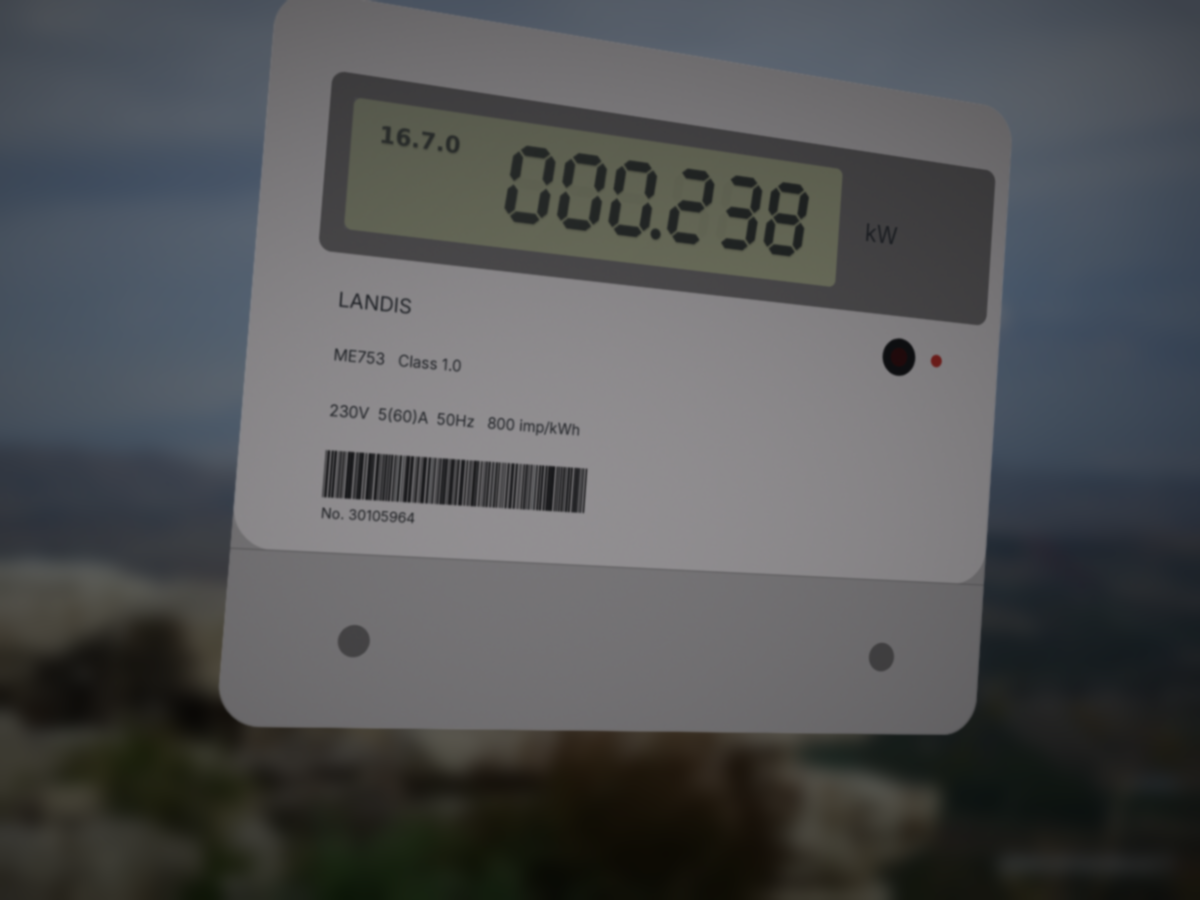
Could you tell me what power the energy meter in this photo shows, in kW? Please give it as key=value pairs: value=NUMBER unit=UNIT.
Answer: value=0.238 unit=kW
